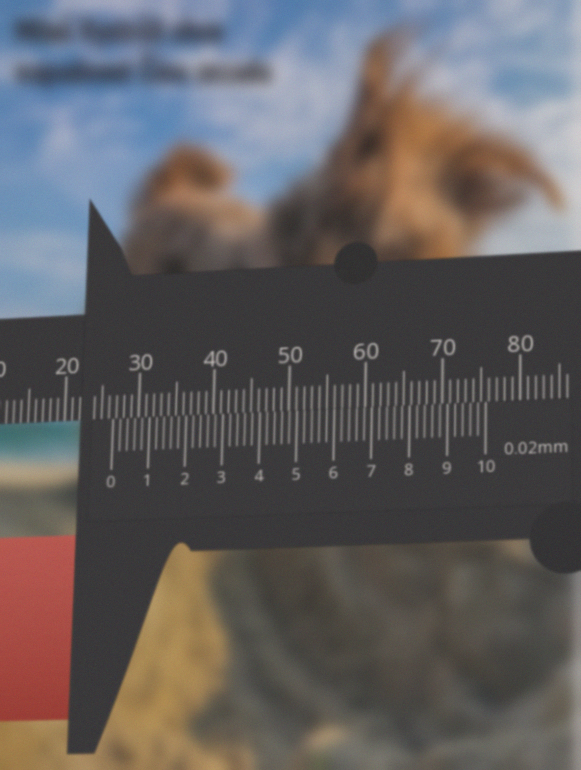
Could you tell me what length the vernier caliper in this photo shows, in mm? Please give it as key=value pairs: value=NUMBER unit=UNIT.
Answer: value=26.6 unit=mm
